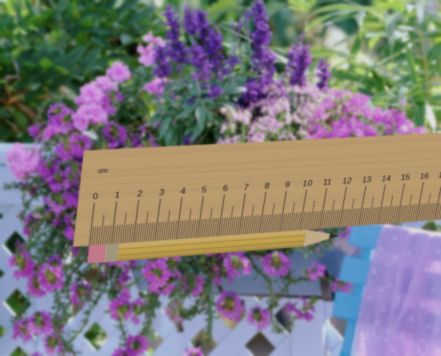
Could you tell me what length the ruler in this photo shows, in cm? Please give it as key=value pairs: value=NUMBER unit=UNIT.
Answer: value=12 unit=cm
